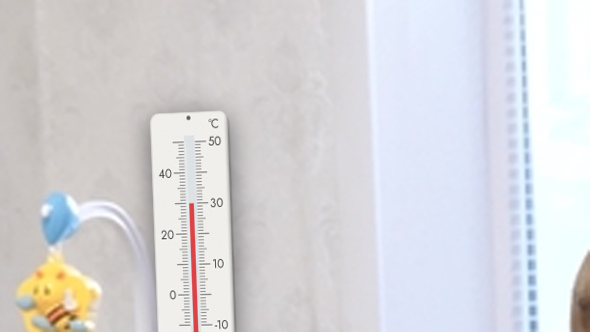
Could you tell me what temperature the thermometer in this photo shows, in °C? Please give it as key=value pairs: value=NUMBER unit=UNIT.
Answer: value=30 unit=°C
